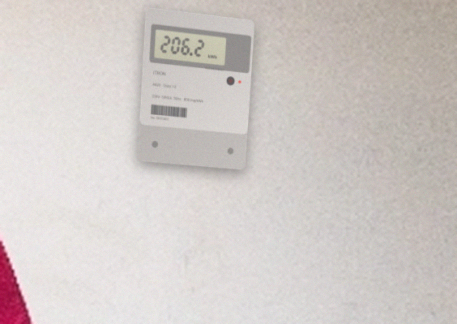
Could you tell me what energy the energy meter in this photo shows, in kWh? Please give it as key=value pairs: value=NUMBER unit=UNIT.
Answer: value=206.2 unit=kWh
